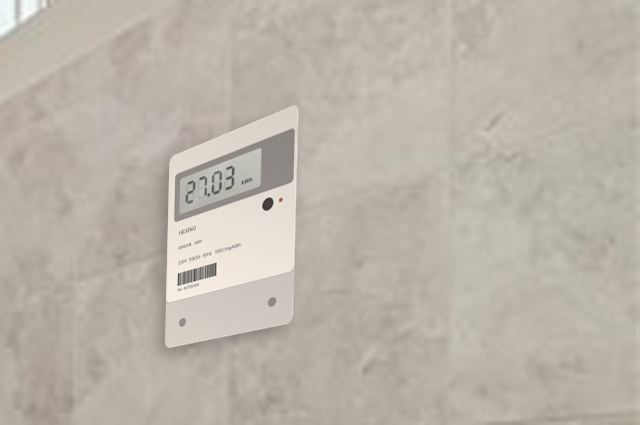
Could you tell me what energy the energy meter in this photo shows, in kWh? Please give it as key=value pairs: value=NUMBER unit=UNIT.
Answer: value=27.03 unit=kWh
